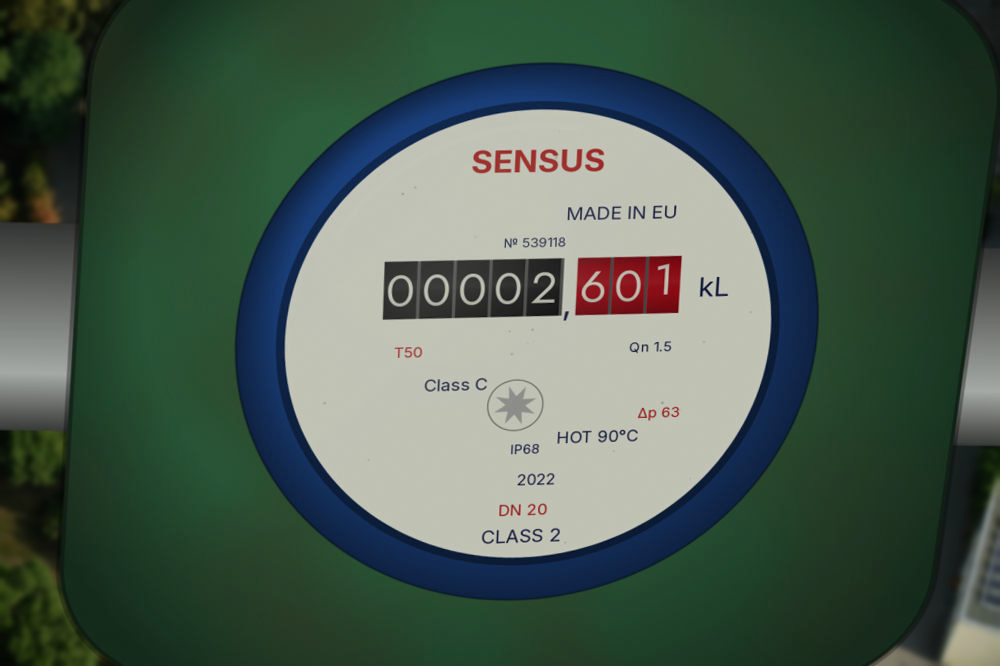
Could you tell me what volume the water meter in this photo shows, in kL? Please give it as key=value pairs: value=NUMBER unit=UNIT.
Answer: value=2.601 unit=kL
